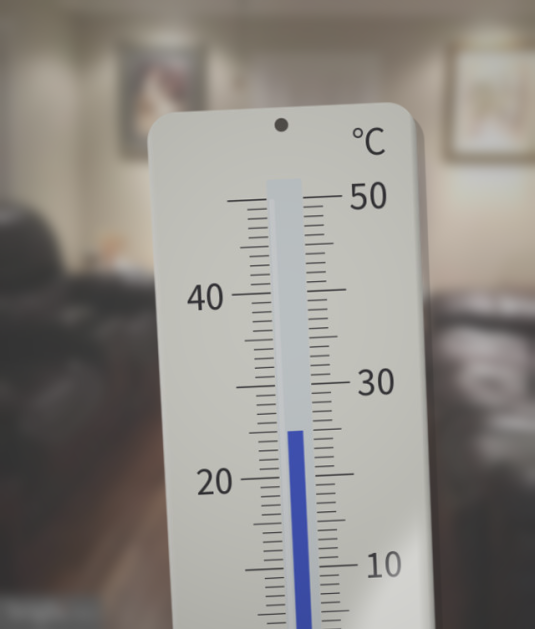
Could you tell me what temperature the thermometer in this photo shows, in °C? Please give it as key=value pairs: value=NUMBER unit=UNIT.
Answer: value=25 unit=°C
